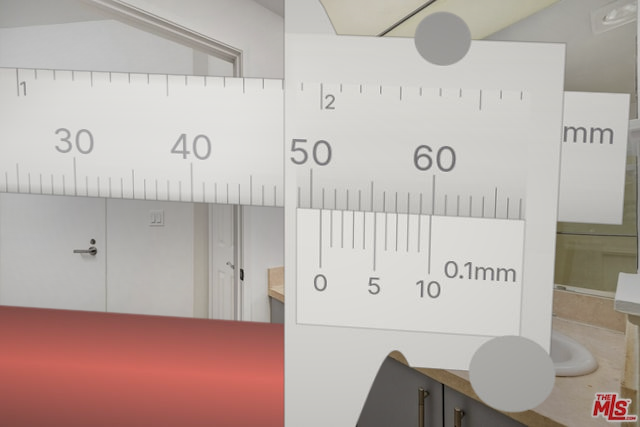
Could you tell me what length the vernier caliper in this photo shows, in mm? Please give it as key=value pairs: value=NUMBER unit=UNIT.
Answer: value=50.8 unit=mm
